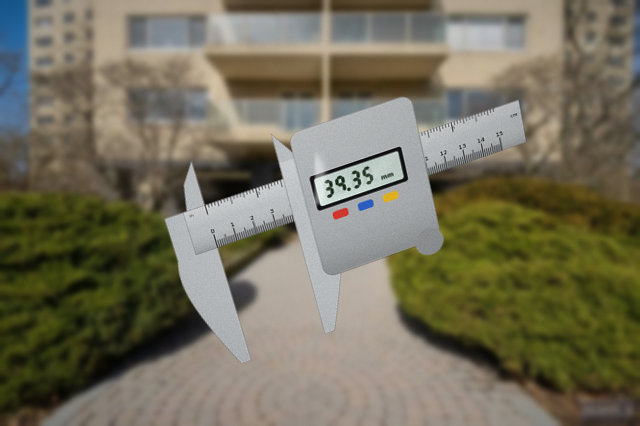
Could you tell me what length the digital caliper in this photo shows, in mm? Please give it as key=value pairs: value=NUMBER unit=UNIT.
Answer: value=39.35 unit=mm
